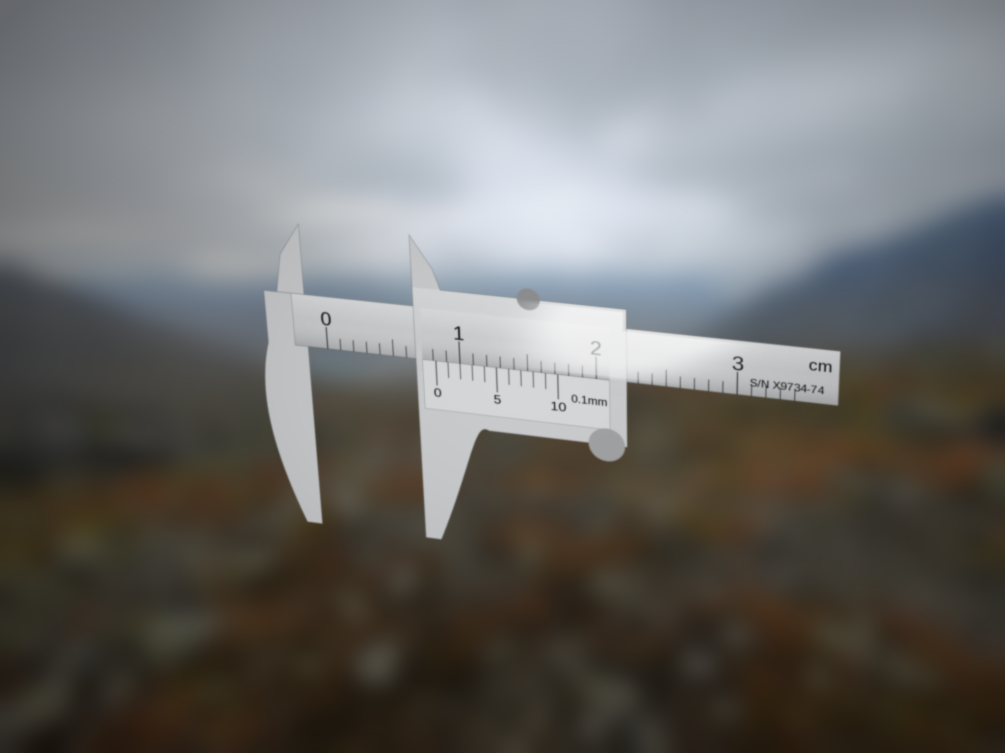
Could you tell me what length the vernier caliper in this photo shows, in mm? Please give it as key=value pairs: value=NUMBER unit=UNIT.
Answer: value=8.2 unit=mm
